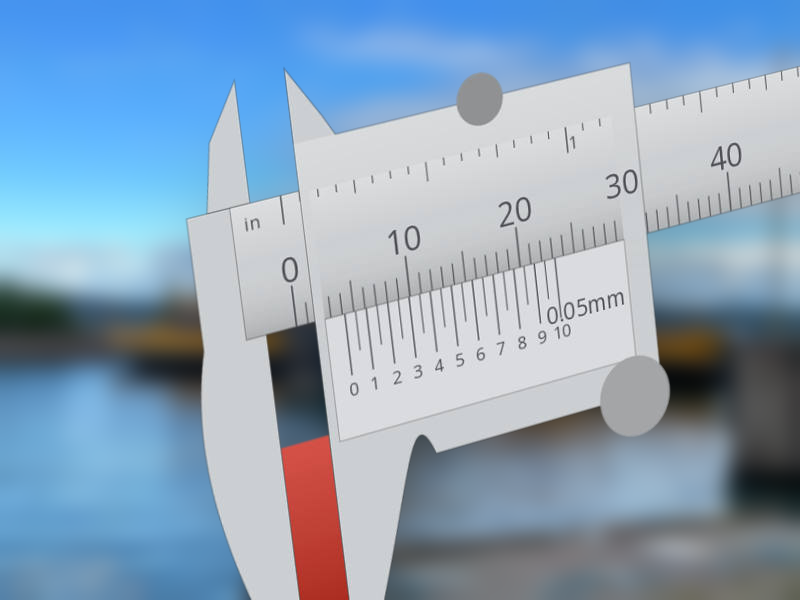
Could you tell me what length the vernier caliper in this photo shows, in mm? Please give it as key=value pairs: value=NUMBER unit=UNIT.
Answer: value=4.2 unit=mm
